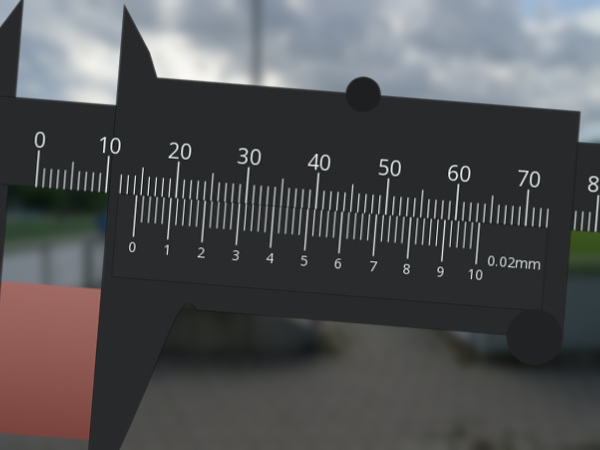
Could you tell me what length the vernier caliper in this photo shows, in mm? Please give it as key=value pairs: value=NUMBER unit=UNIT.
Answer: value=14.4 unit=mm
